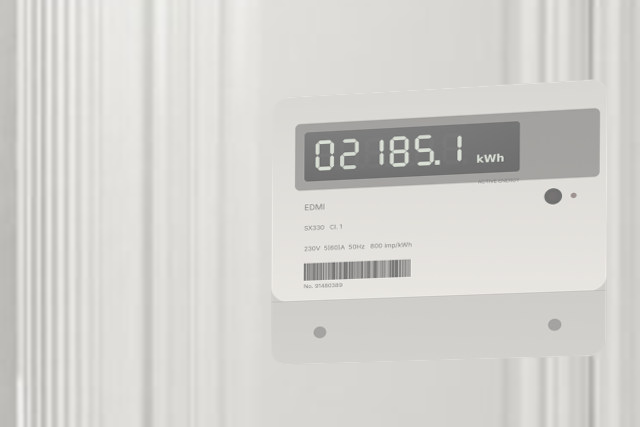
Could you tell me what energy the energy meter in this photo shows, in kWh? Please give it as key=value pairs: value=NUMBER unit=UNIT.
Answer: value=2185.1 unit=kWh
